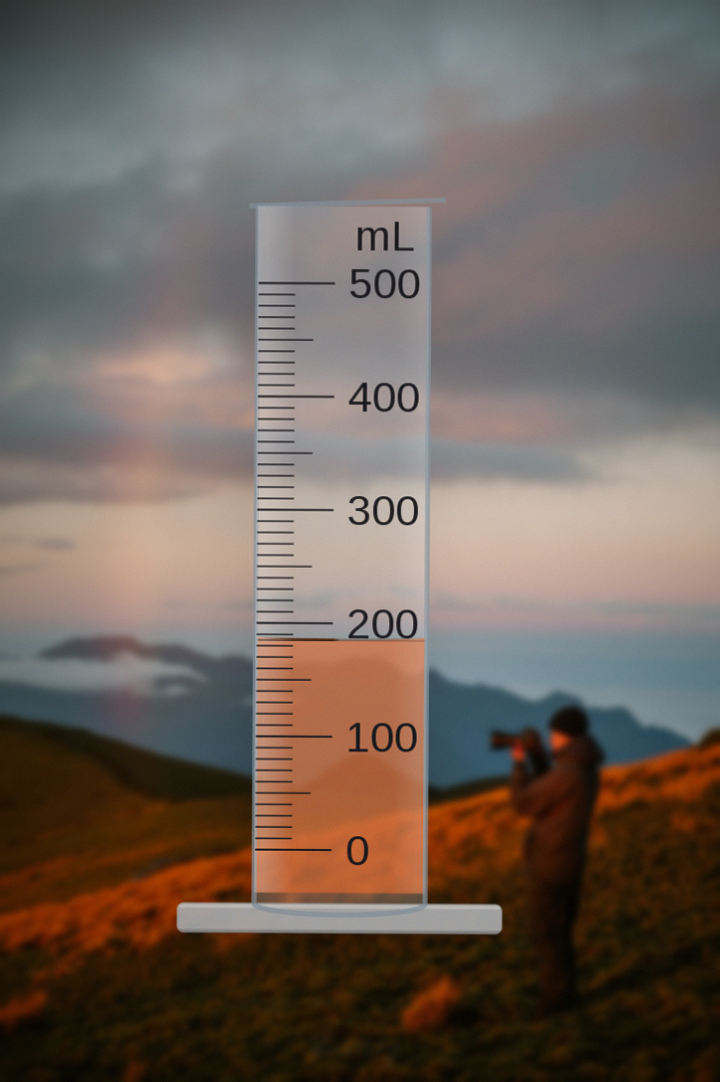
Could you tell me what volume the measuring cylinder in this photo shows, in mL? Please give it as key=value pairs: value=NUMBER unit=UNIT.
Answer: value=185 unit=mL
